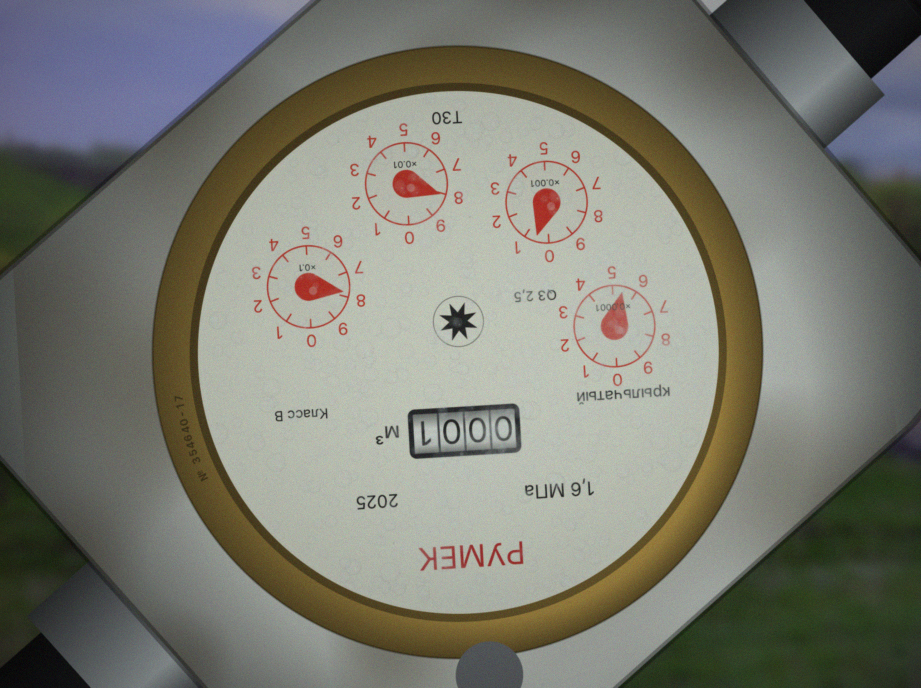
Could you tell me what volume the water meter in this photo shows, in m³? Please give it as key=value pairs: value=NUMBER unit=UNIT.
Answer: value=1.7805 unit=m³
